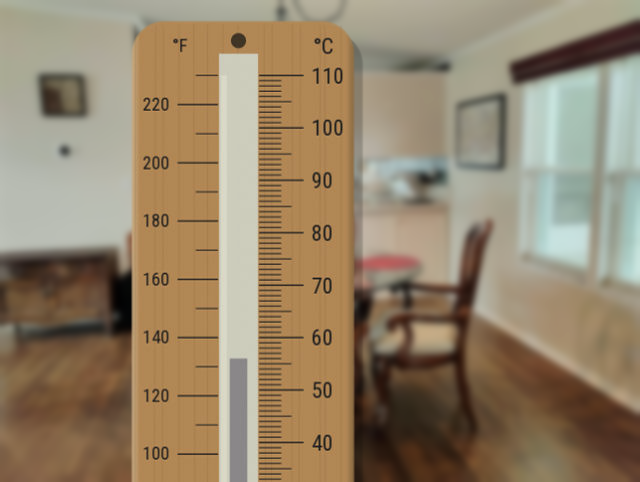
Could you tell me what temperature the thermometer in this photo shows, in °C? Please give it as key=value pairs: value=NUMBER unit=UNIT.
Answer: value=56 unit=°C
